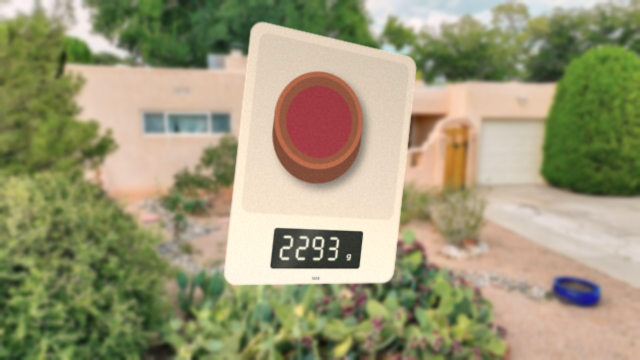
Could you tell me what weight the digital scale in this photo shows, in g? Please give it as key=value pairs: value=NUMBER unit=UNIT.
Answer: value=2293 unit=g
